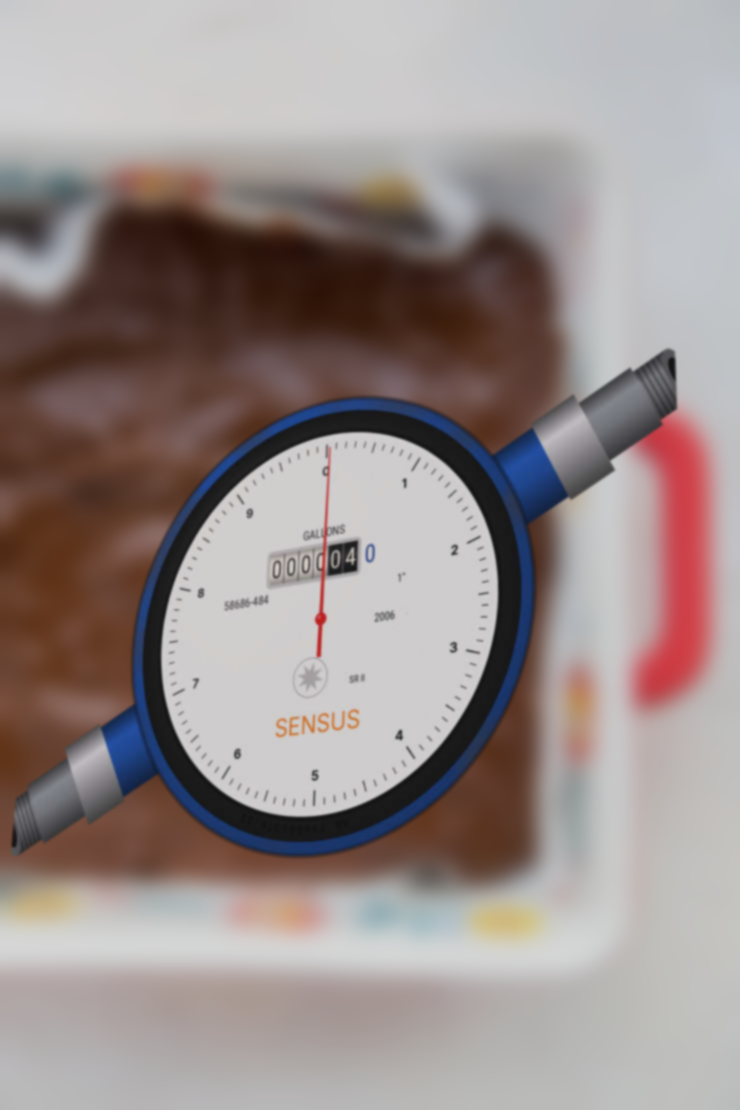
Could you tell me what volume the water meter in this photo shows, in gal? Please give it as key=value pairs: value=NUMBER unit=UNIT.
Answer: value=40.0 unit=gal
